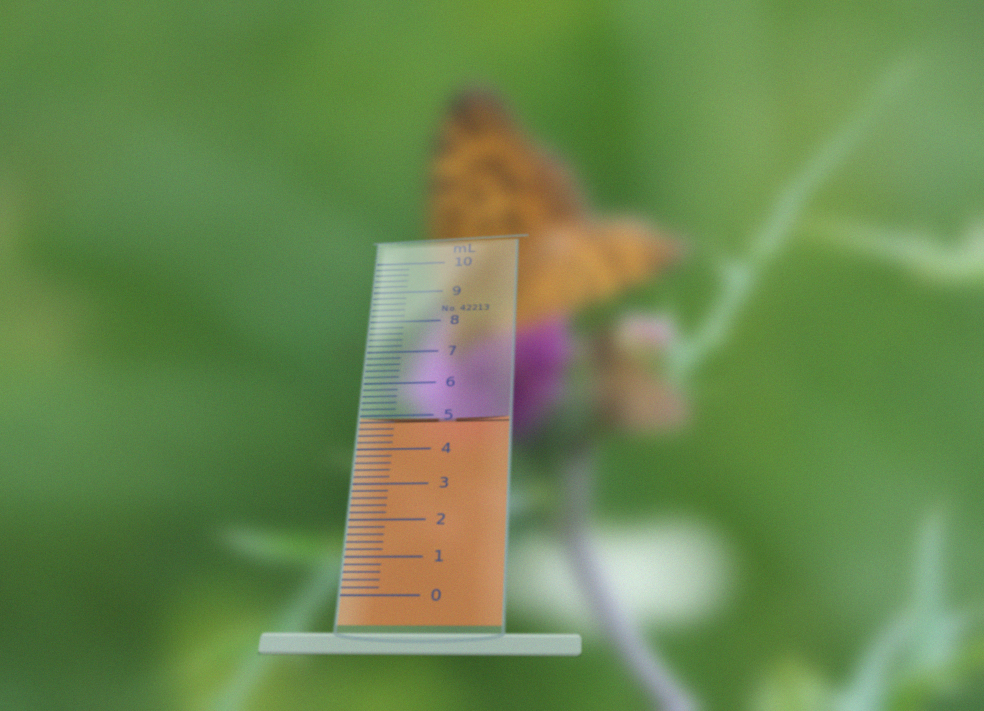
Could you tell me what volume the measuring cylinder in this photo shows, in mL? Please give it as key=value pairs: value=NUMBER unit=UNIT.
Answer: value=4.8 unit=mL
